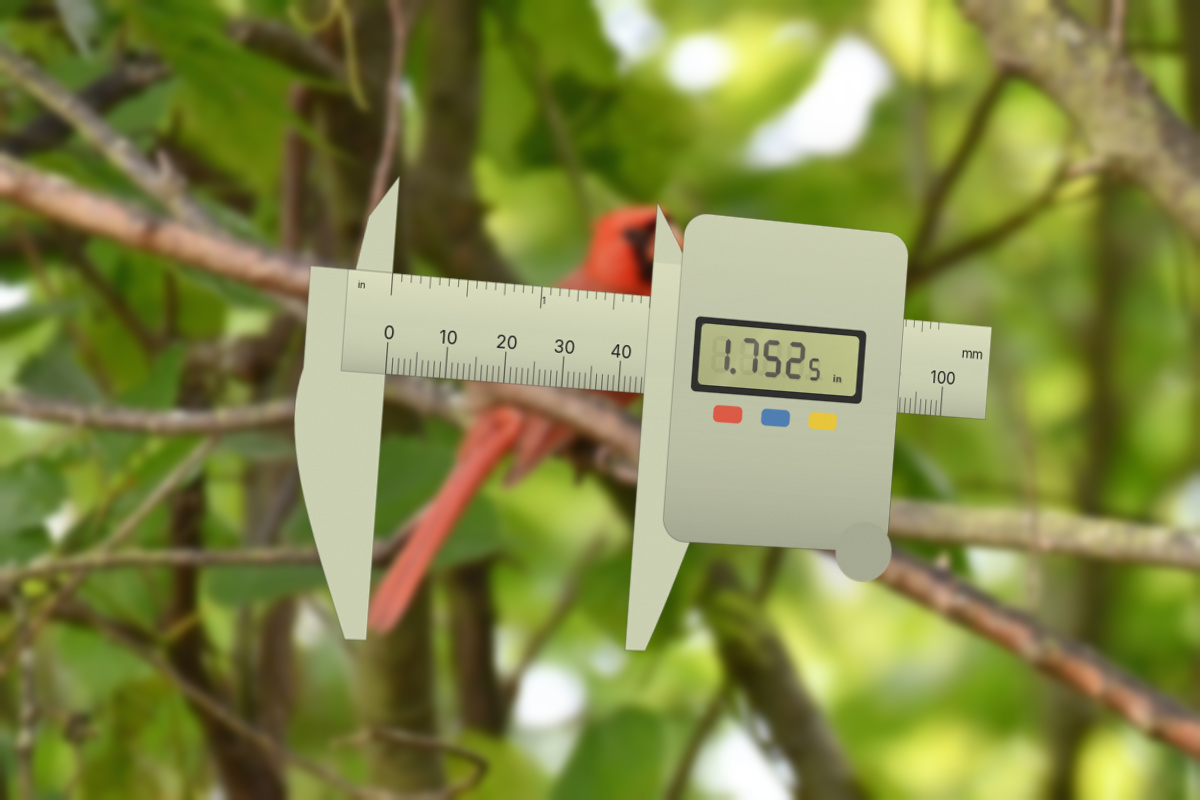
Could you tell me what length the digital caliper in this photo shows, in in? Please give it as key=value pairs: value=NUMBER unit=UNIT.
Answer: value=1.7525 unit=in
